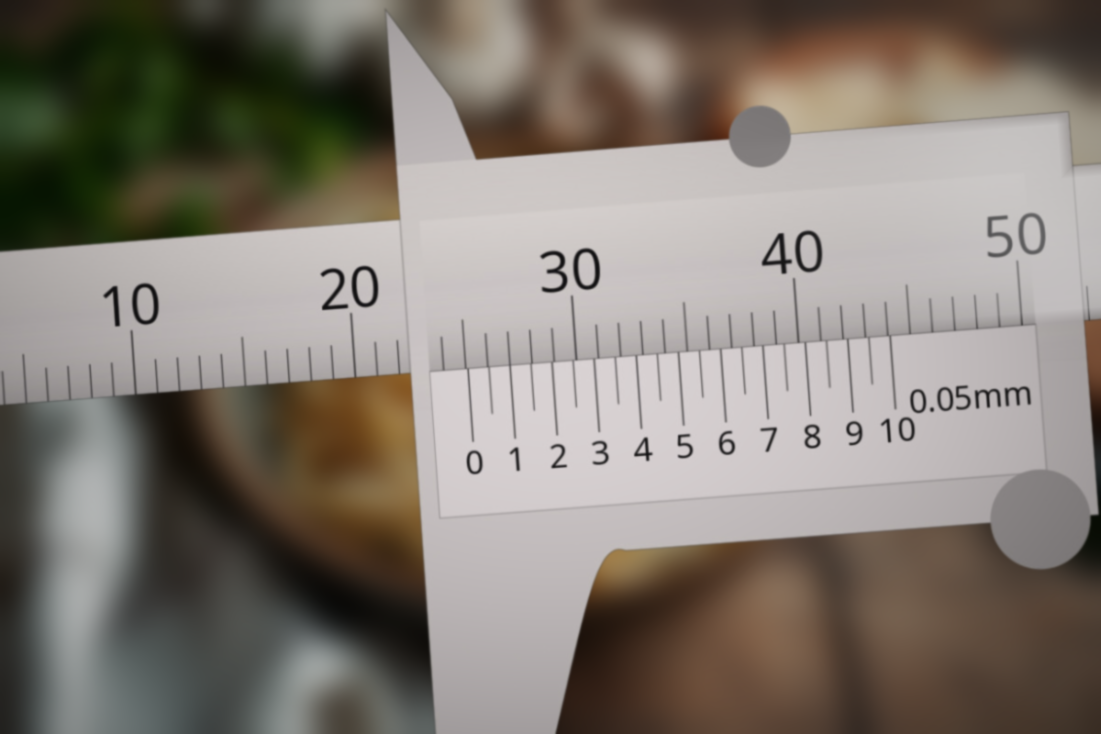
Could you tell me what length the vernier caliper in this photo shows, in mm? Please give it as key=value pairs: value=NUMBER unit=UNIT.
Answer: value=25.1 unit=mm
